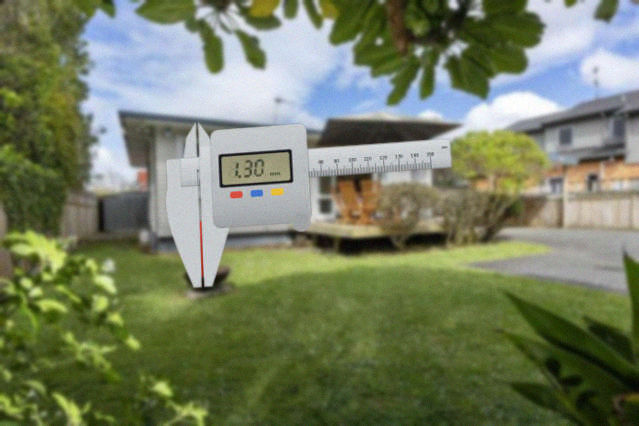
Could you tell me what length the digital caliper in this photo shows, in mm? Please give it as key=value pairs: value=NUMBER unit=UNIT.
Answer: value=1.30 unit=mm
